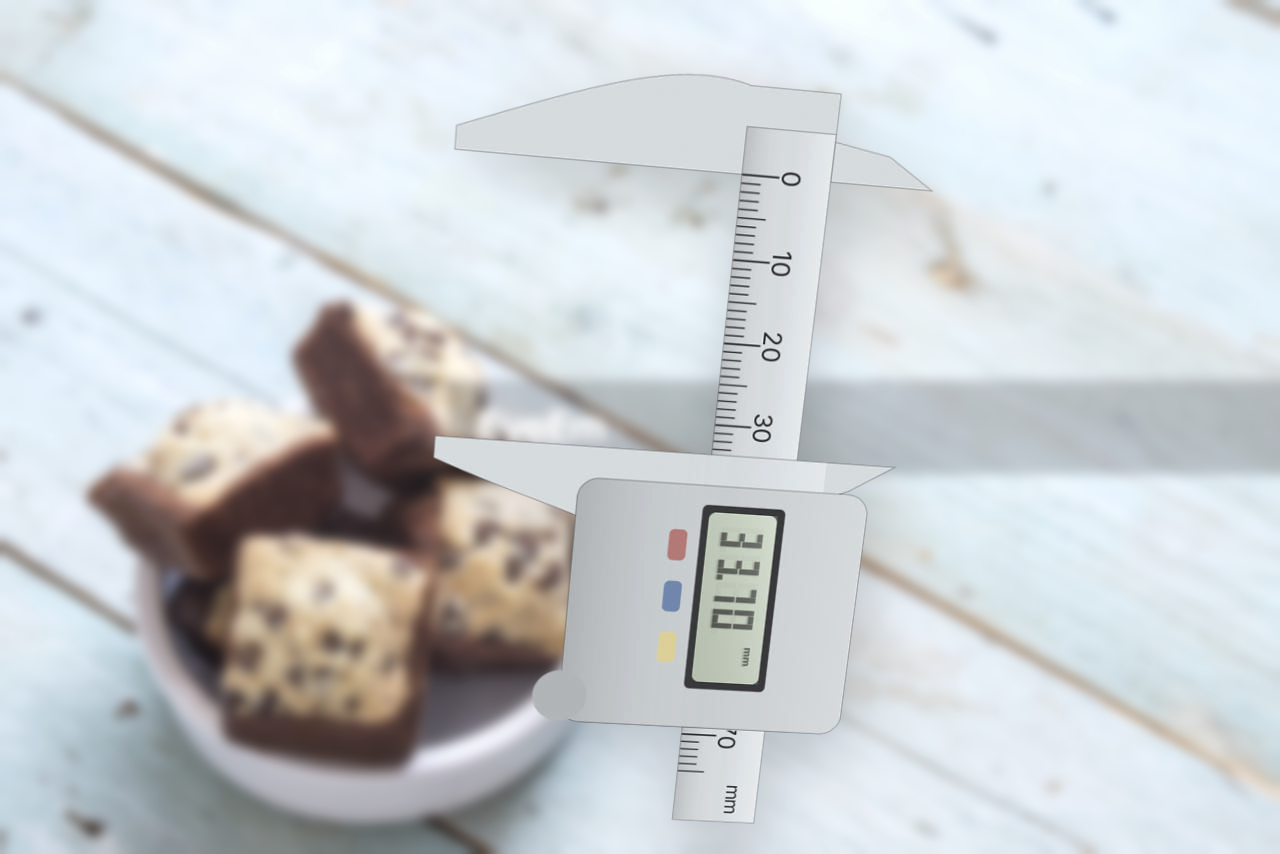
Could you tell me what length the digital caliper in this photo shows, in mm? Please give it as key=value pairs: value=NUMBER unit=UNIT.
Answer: value=33.70 unit=mm
